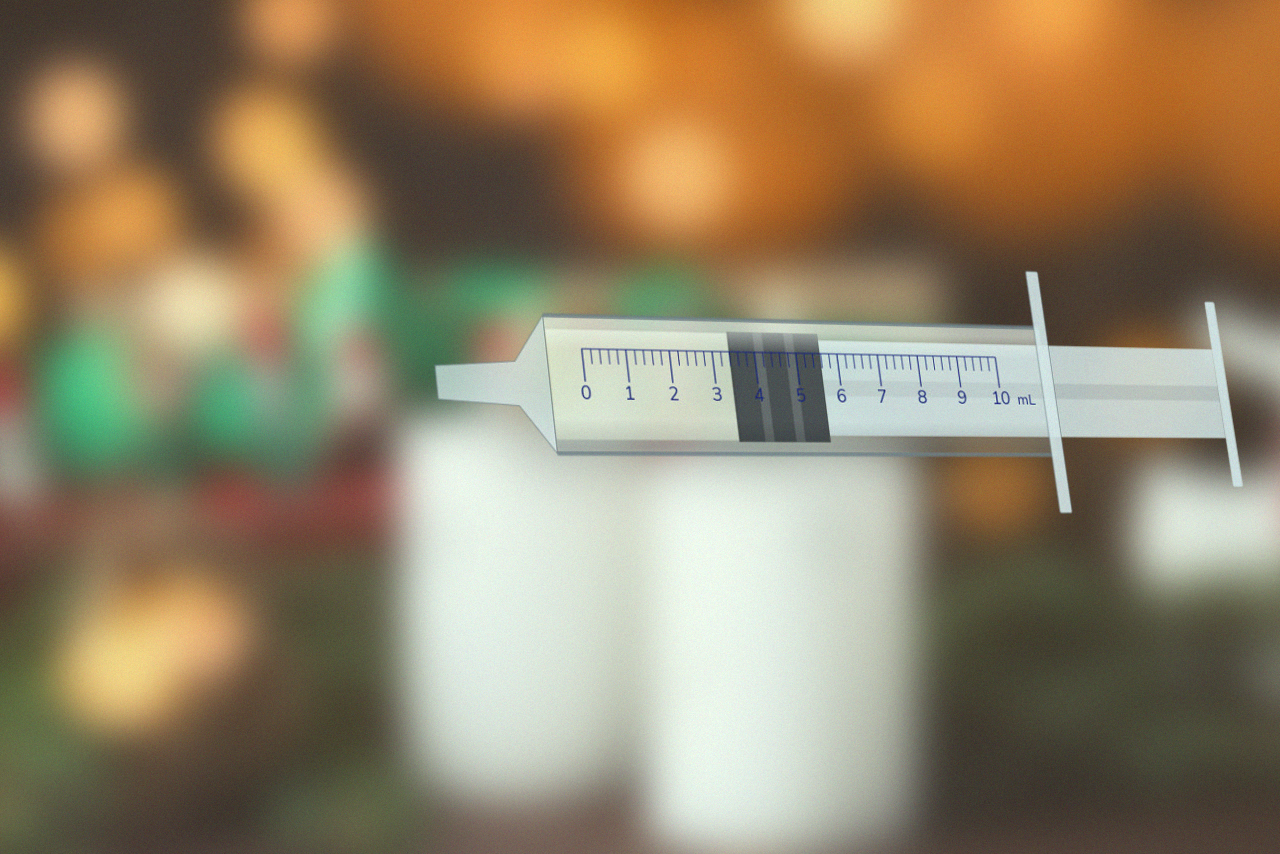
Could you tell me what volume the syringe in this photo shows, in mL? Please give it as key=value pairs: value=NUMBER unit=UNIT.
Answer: value=3.4 unit=mL
